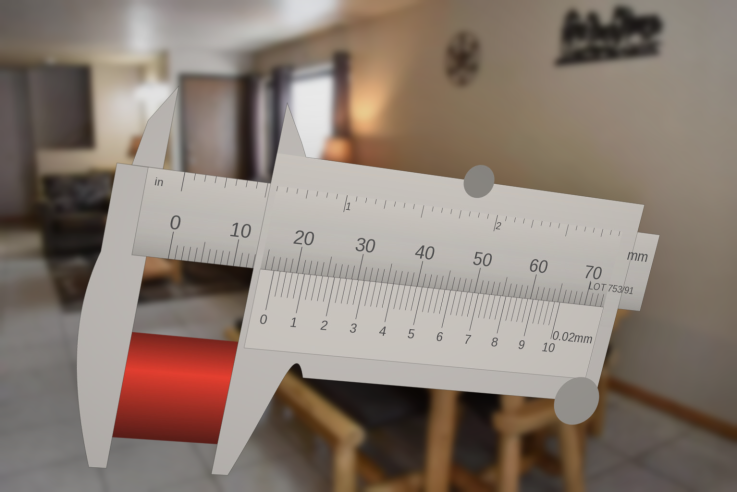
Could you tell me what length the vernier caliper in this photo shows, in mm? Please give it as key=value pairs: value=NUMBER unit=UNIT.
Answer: value=16.4 unit=mm
